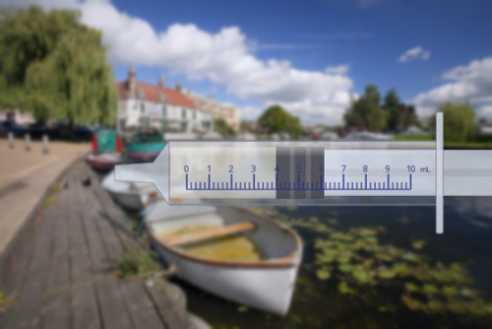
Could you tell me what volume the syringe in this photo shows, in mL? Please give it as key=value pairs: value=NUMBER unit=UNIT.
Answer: value=4 unit=mL
